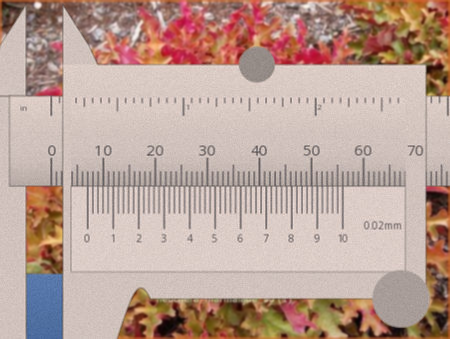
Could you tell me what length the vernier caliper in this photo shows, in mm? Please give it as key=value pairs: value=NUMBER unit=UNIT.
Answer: value=7.0 unit=mm
